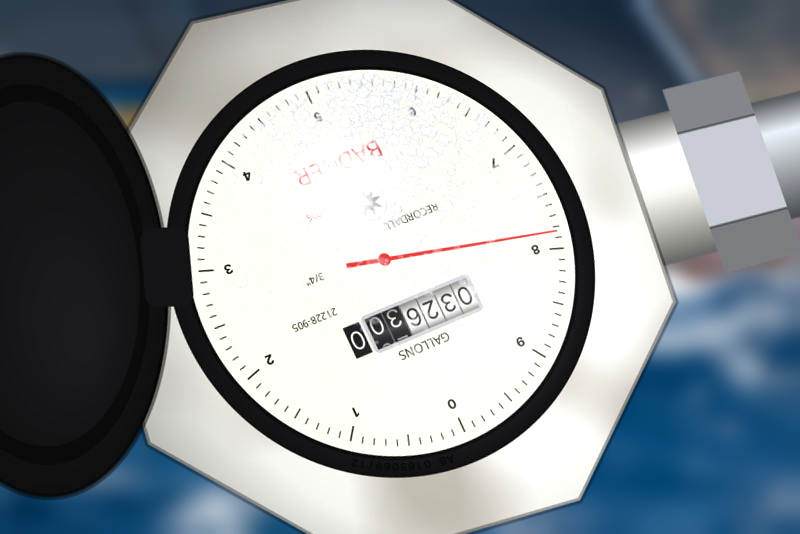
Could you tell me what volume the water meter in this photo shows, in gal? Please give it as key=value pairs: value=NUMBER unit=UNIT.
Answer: value=326297.8 unit=gal
